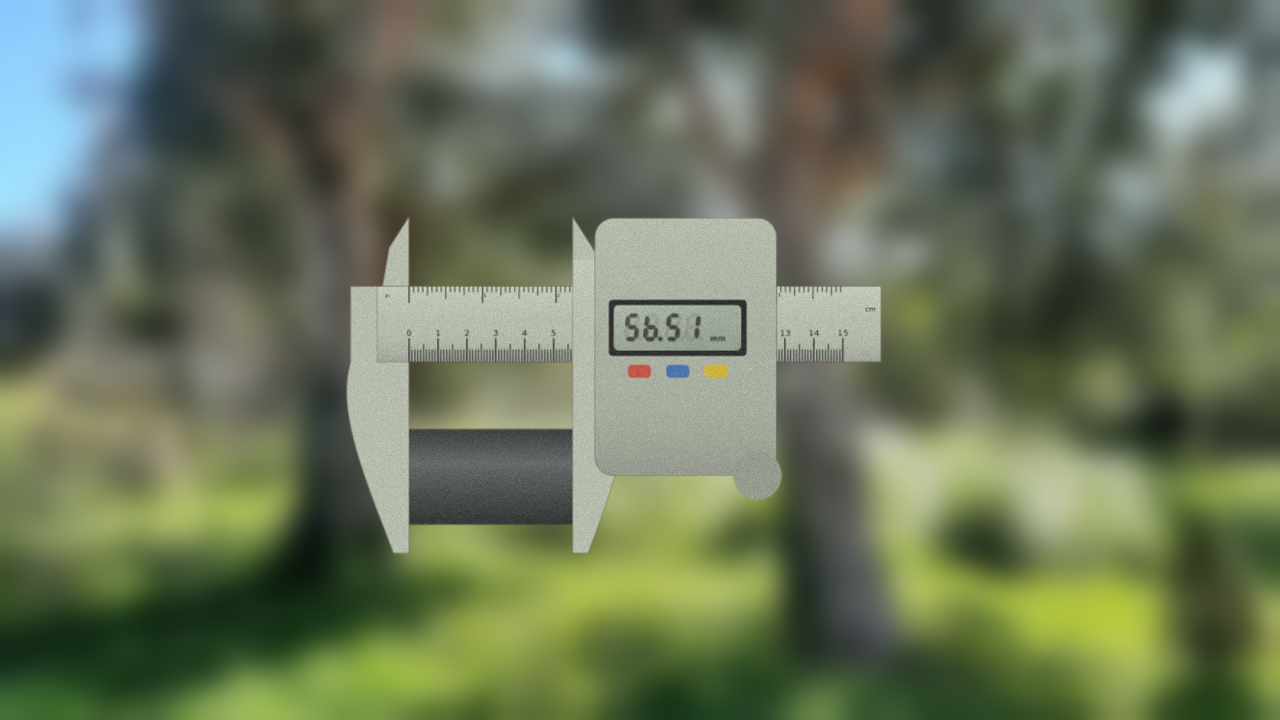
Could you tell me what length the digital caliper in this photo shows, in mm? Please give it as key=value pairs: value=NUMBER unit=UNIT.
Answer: value=56.51 unit=mm
